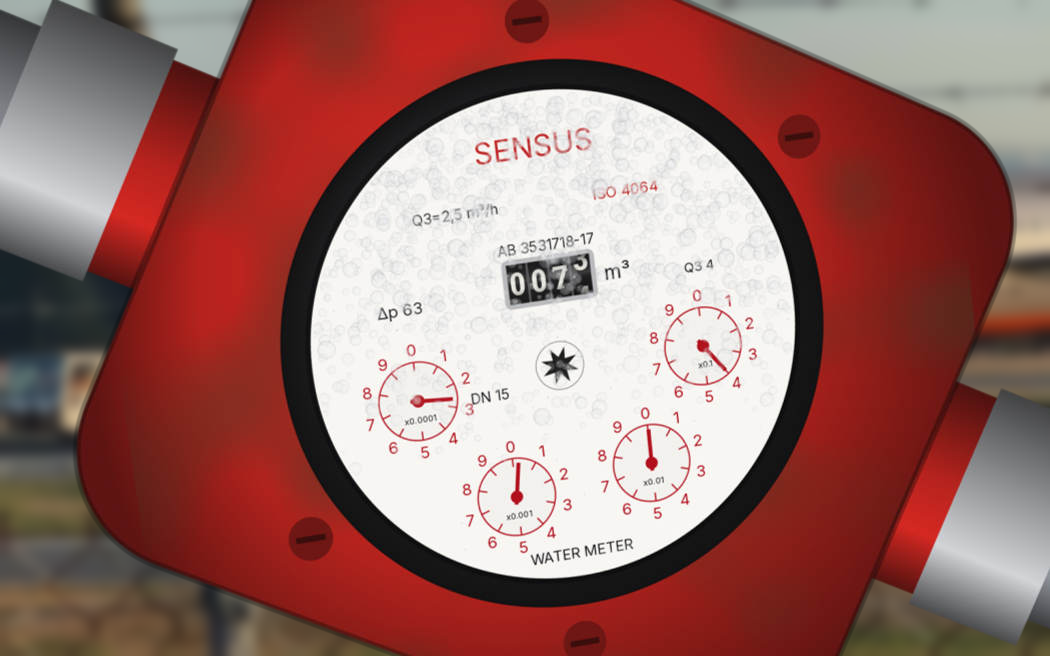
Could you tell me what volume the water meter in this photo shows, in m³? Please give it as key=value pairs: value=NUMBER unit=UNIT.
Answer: value=73.4002 unit=m³
